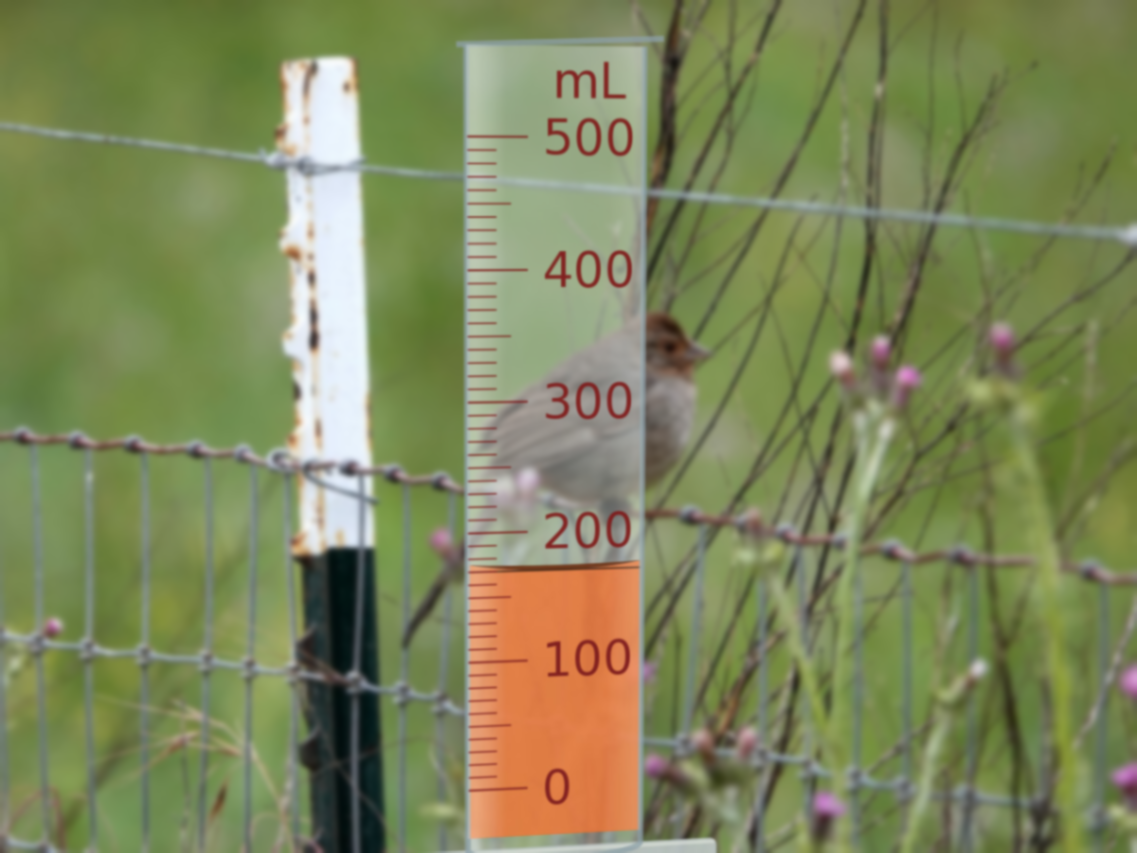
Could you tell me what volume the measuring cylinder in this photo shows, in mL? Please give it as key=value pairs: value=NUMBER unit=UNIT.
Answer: value=170 unit=mL
